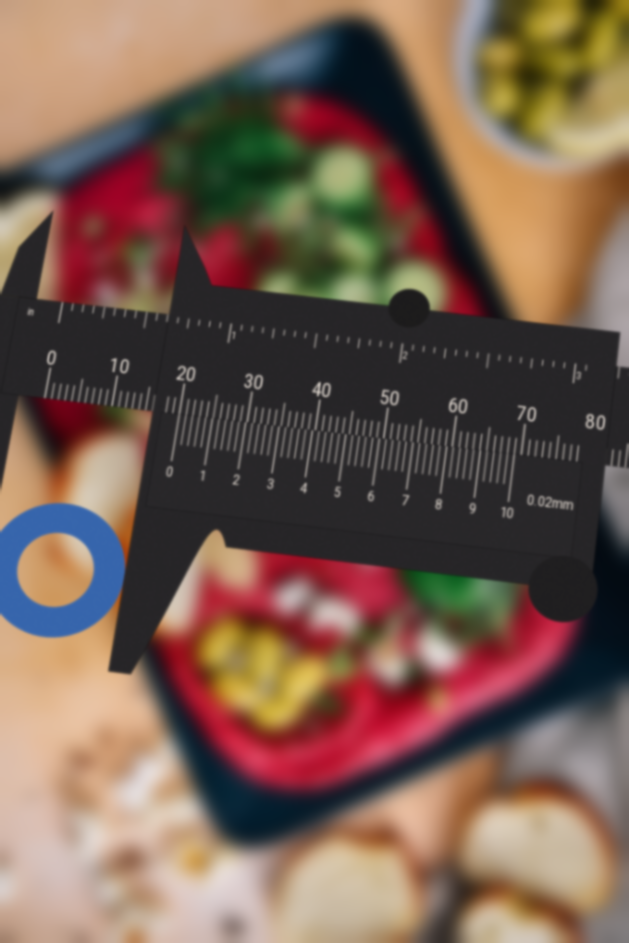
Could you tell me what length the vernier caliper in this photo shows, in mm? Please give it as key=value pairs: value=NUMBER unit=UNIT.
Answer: value=20.0 unit=mm
